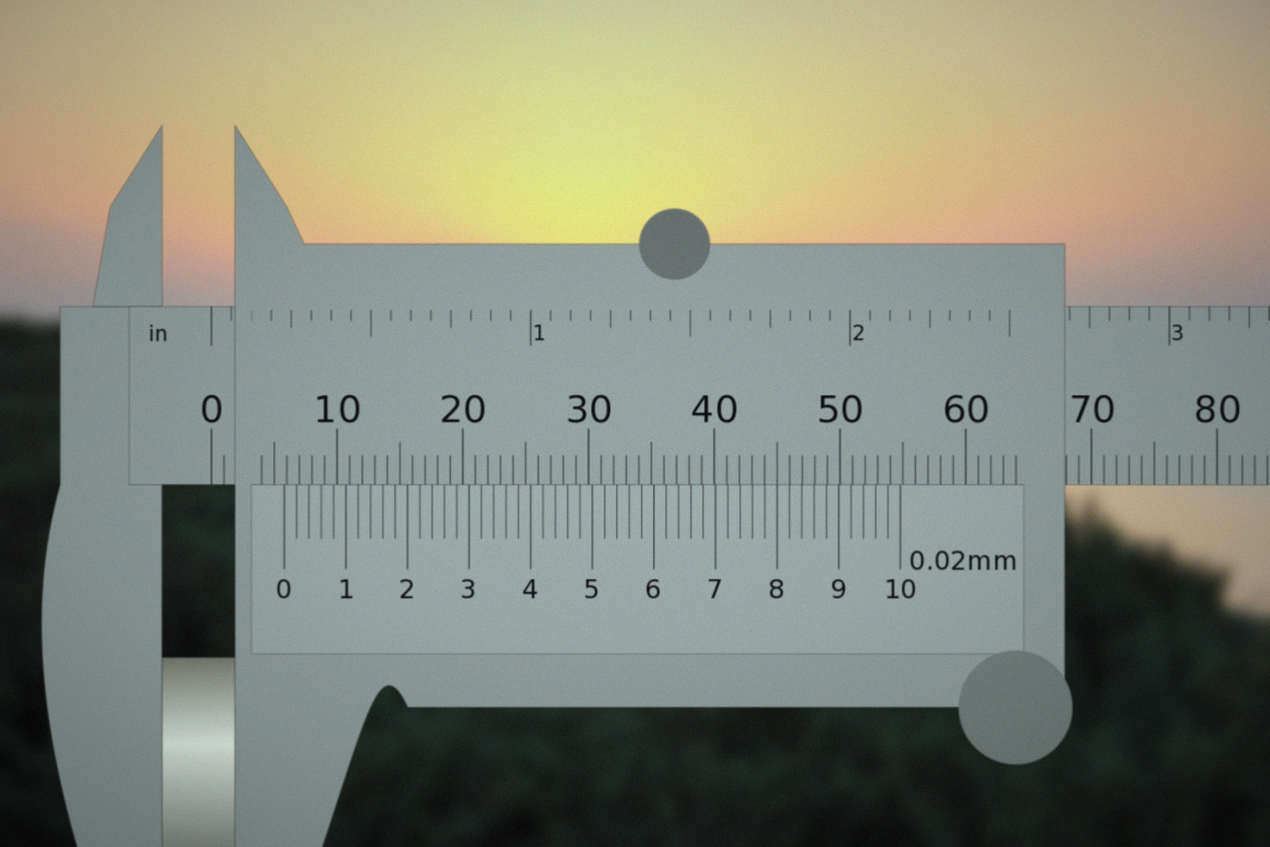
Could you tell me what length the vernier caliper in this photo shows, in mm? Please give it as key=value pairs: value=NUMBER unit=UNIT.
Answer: value=5.8 unit=mm
